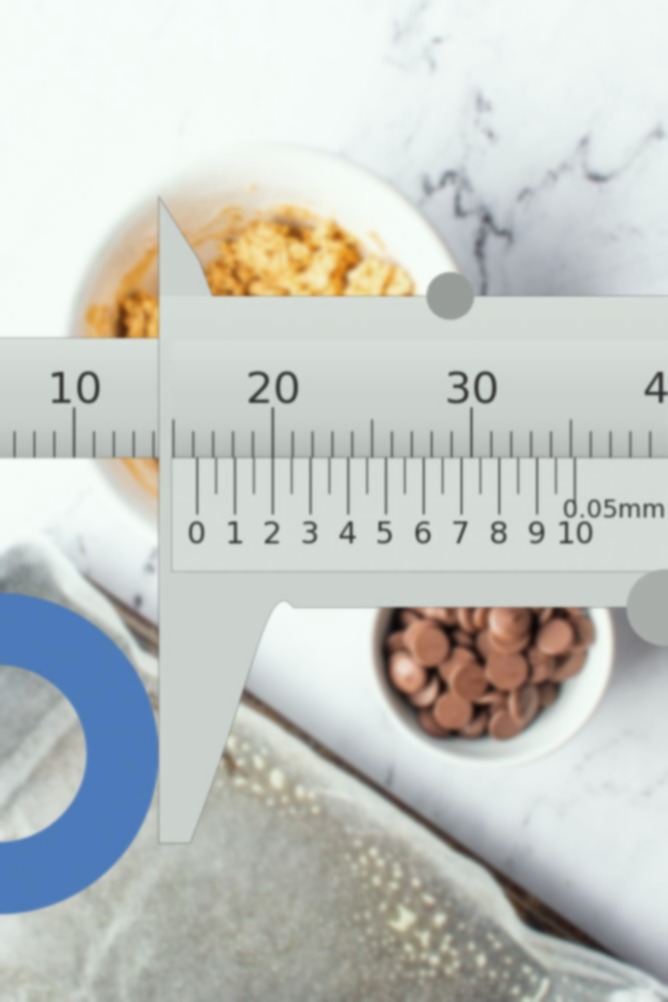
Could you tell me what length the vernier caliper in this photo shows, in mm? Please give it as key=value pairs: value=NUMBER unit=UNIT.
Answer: value=16.2 unit=mm
